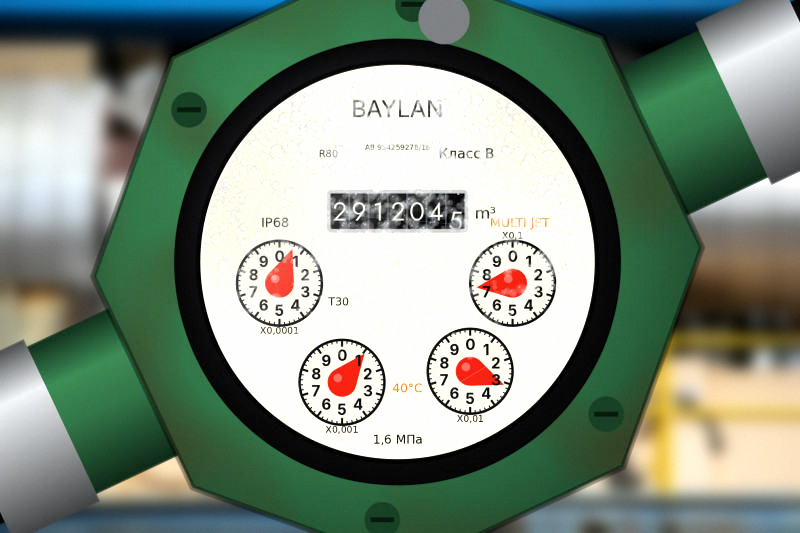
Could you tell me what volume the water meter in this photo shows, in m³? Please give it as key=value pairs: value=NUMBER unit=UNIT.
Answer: value=2912044.7310 unit=m³
